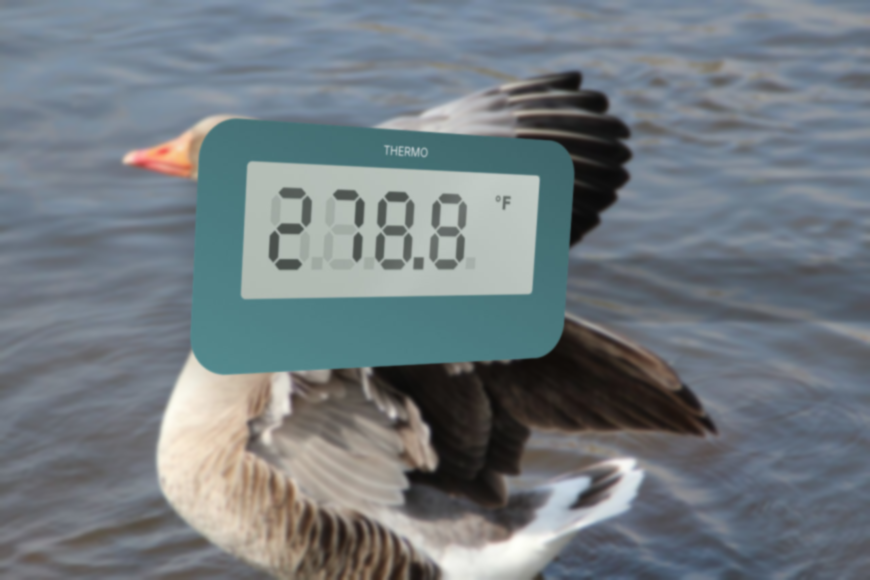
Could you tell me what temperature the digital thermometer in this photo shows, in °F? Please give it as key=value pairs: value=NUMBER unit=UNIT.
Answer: value=278.8 unit=°F
